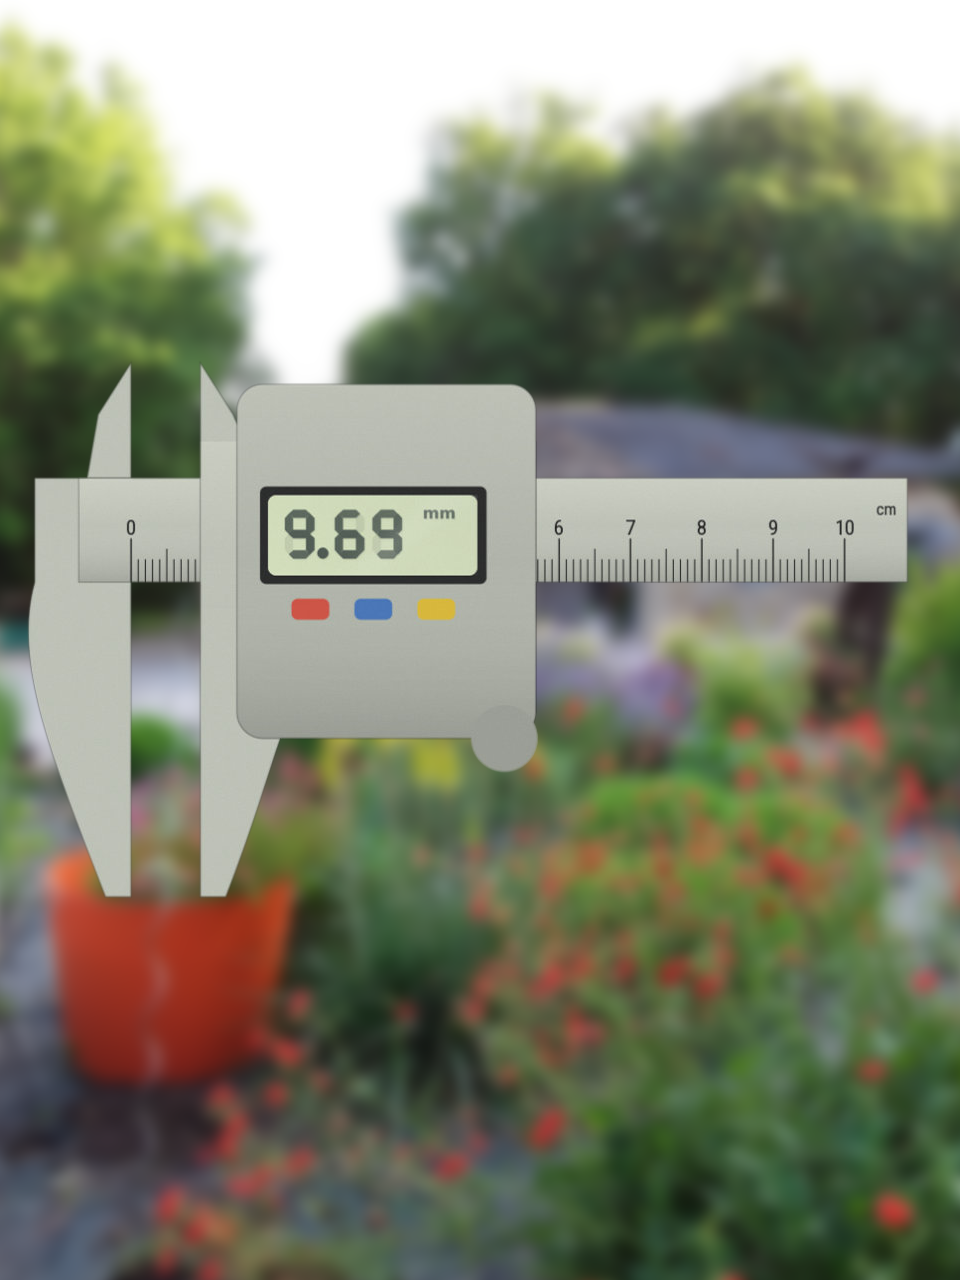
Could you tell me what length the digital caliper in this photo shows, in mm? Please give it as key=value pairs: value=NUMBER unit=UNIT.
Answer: value=9.69 unit=mm
